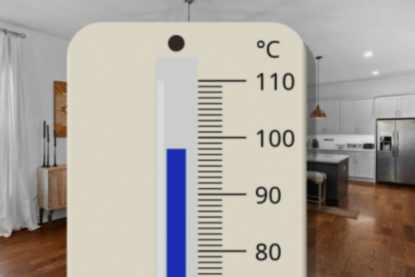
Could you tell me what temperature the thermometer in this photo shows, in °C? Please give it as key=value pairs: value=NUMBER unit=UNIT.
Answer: value=98 unit=°C
